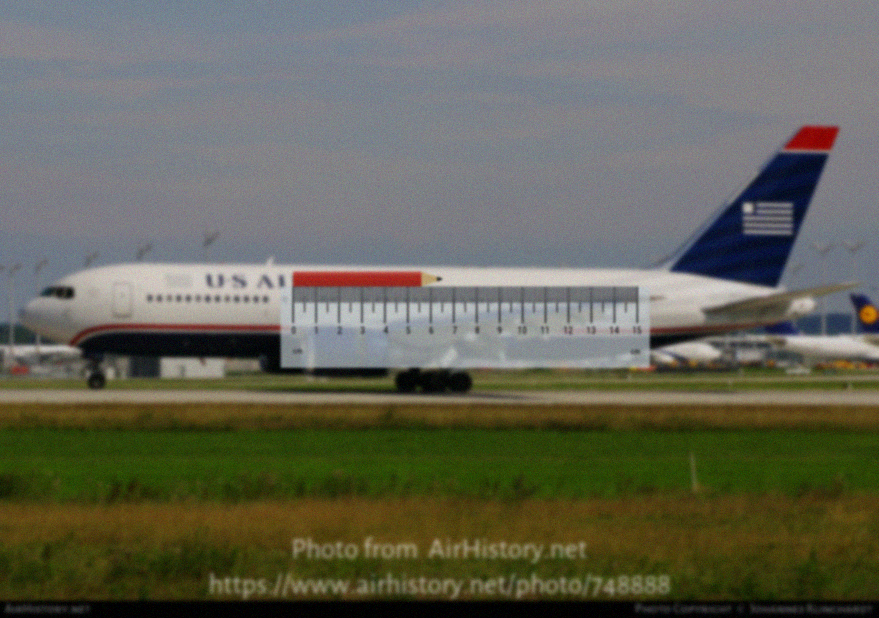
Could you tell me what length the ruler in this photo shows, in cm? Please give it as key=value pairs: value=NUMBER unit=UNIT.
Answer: value=6.5 unit=cm
